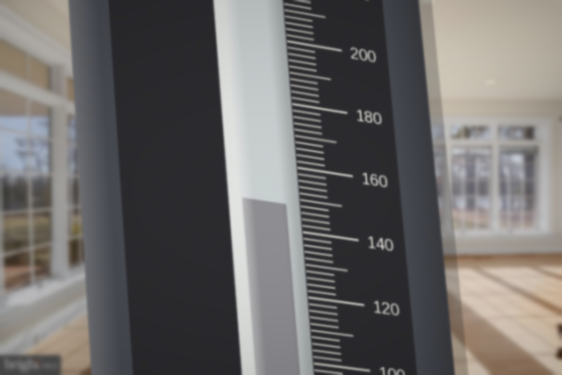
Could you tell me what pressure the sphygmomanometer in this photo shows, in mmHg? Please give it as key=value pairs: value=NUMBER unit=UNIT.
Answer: value=148 unit=mmHg
